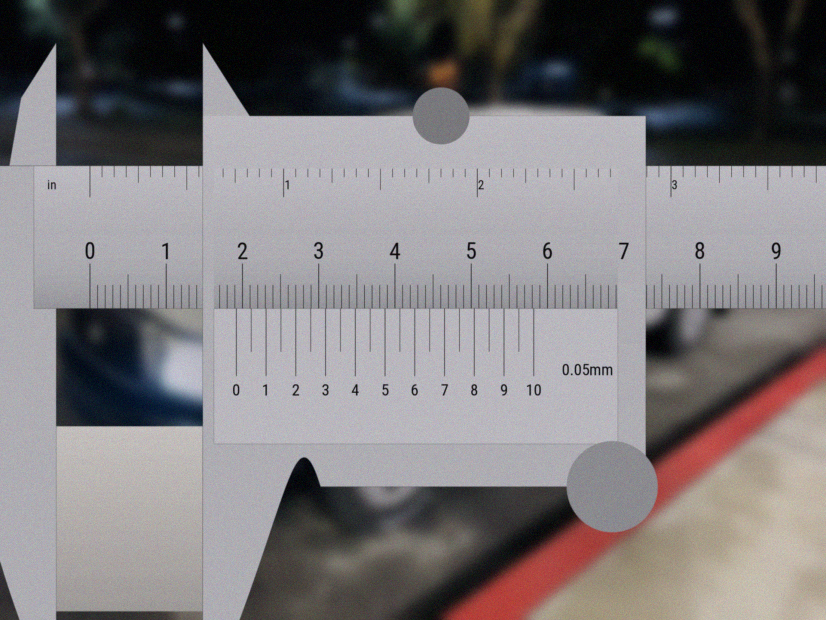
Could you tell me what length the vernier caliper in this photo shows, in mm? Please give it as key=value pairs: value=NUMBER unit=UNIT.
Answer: value=19.2 unit=mm
